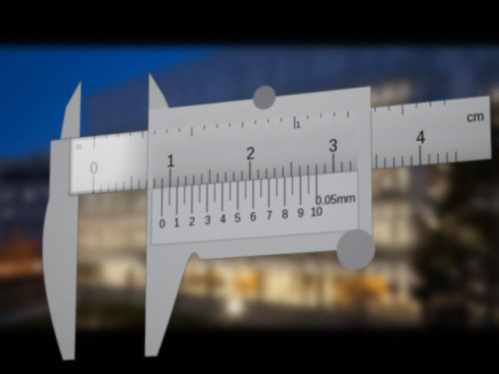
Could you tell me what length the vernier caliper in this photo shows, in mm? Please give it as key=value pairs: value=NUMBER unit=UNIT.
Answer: value=9.0 unit=mm
